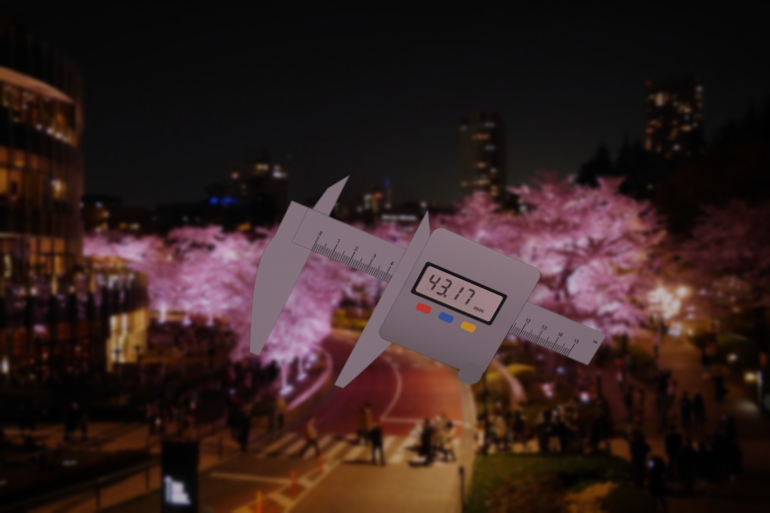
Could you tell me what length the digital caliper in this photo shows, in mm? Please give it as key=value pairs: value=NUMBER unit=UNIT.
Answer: value=43.17 unit=mm
